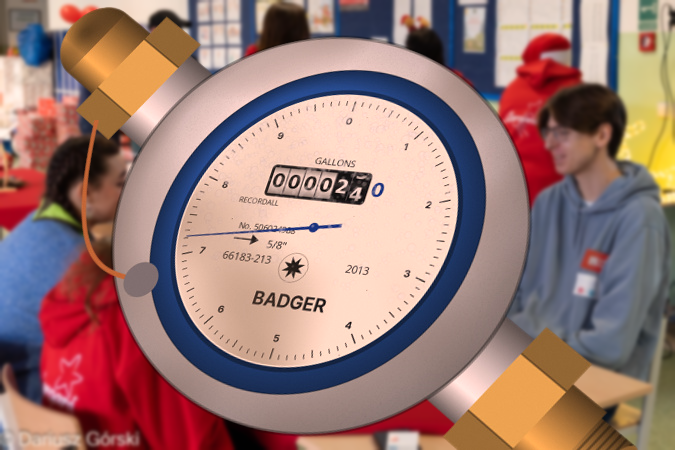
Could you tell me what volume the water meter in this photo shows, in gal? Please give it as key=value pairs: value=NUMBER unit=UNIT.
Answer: value=237.2 unit=gal
